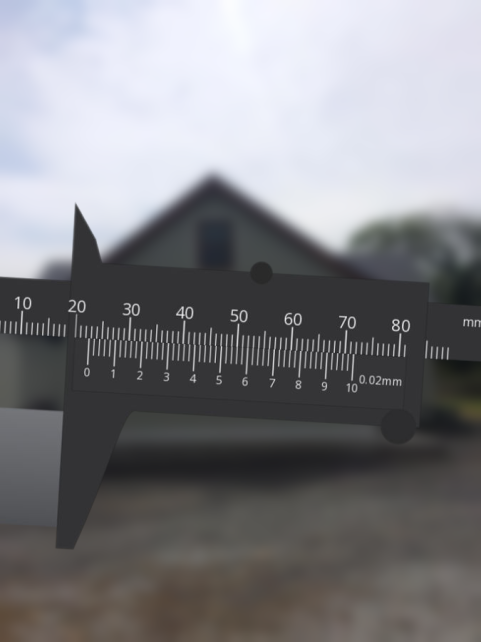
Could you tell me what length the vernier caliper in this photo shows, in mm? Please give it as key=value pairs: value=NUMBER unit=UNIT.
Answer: value=22.6 unit=mm
